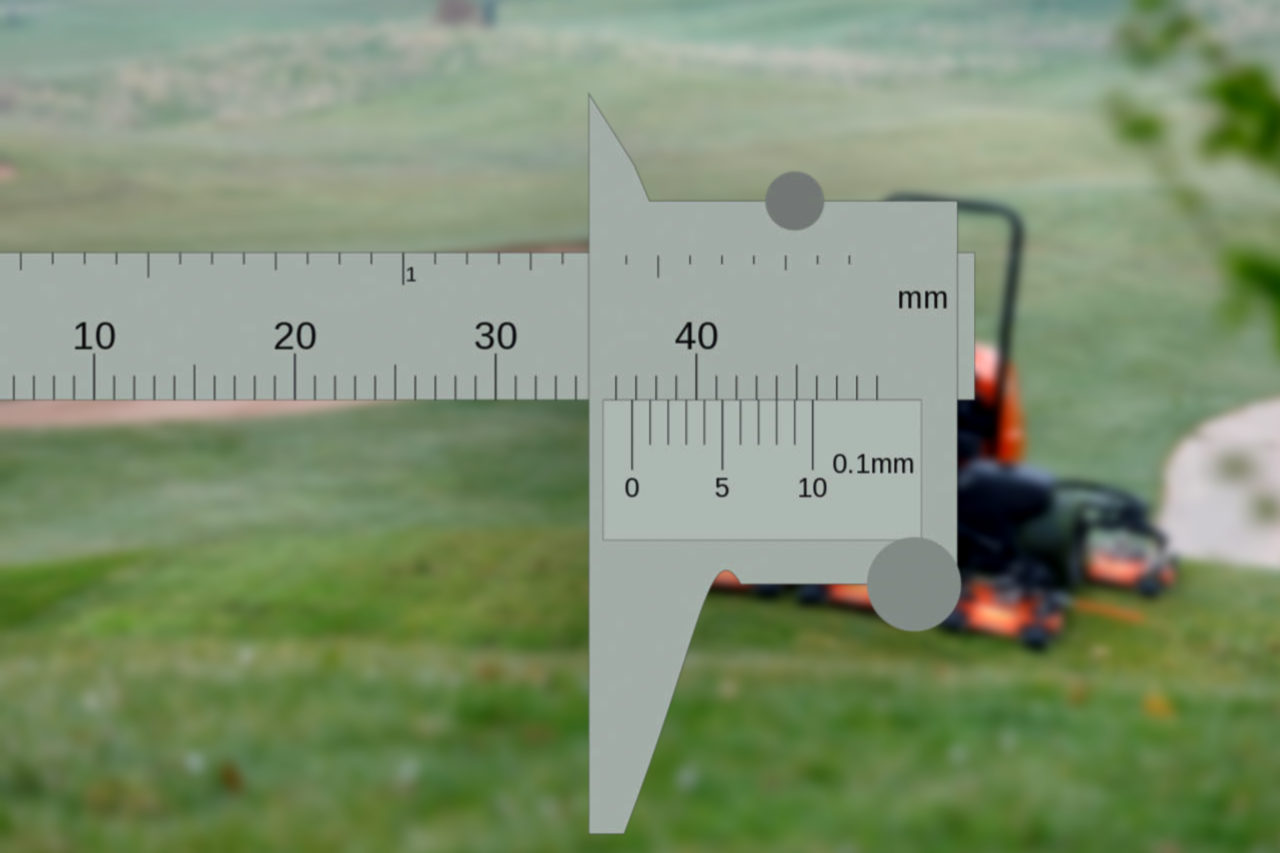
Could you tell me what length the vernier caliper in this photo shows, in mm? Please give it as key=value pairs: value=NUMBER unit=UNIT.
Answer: value=36.8 unit=mm
